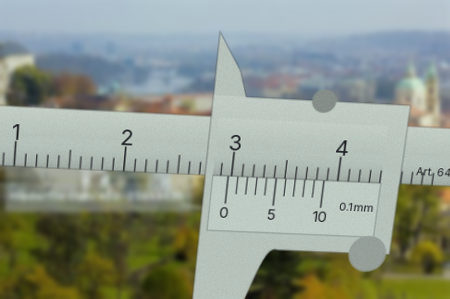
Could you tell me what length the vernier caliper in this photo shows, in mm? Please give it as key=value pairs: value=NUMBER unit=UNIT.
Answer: value=29.7 unit=mm
